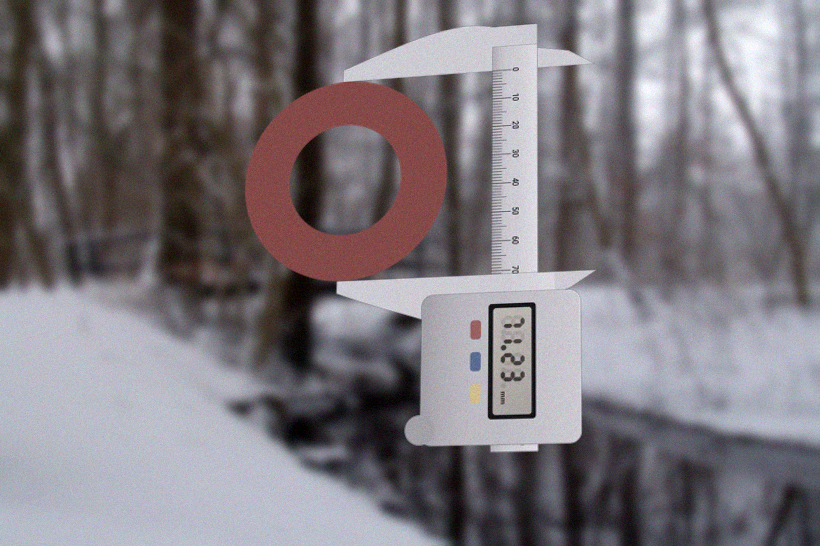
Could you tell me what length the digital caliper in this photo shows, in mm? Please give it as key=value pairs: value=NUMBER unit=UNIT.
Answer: value=71.23 unit=mm
